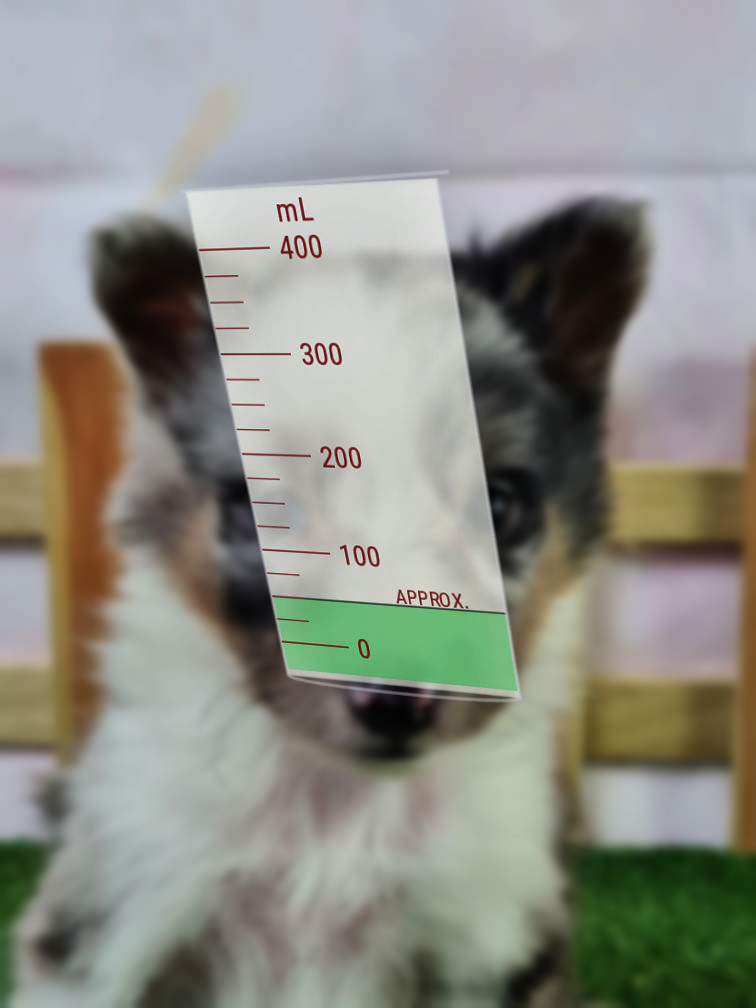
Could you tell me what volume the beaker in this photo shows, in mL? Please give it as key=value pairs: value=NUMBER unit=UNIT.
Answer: value=50 unit=mL
